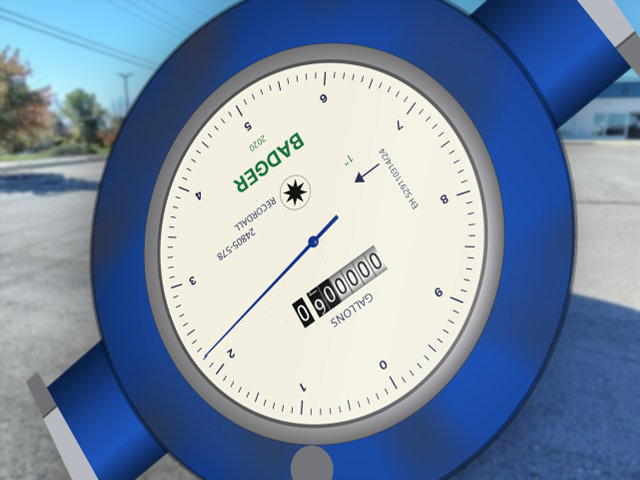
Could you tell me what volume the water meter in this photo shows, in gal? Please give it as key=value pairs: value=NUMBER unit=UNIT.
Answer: value=62.2 unit=gal
